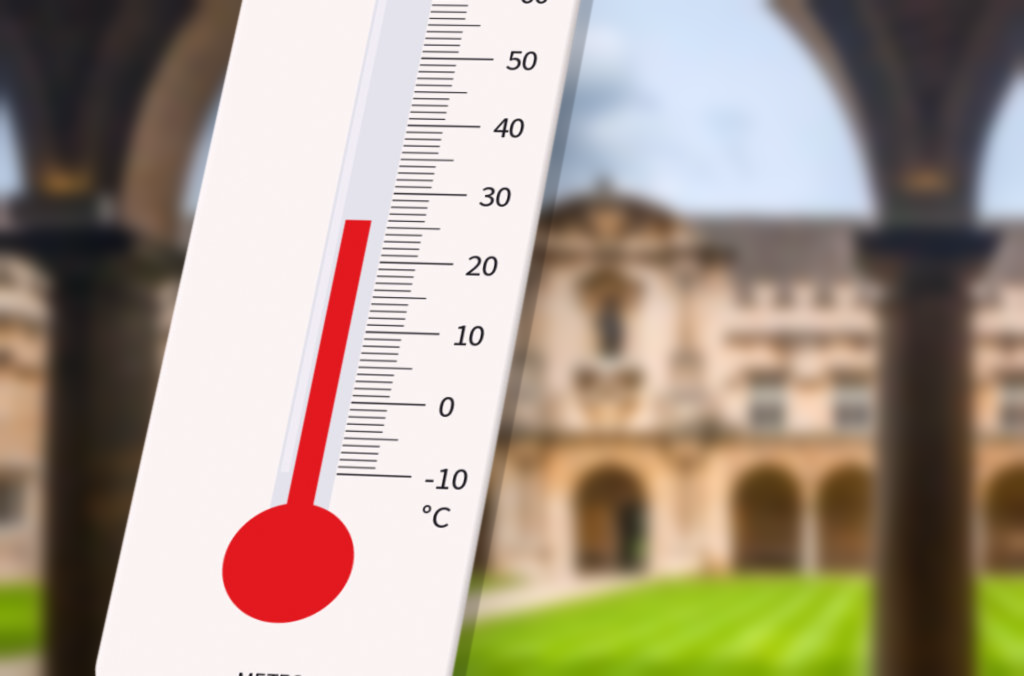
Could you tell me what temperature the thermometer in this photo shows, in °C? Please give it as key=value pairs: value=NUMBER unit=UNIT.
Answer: value=26 unit=°C
